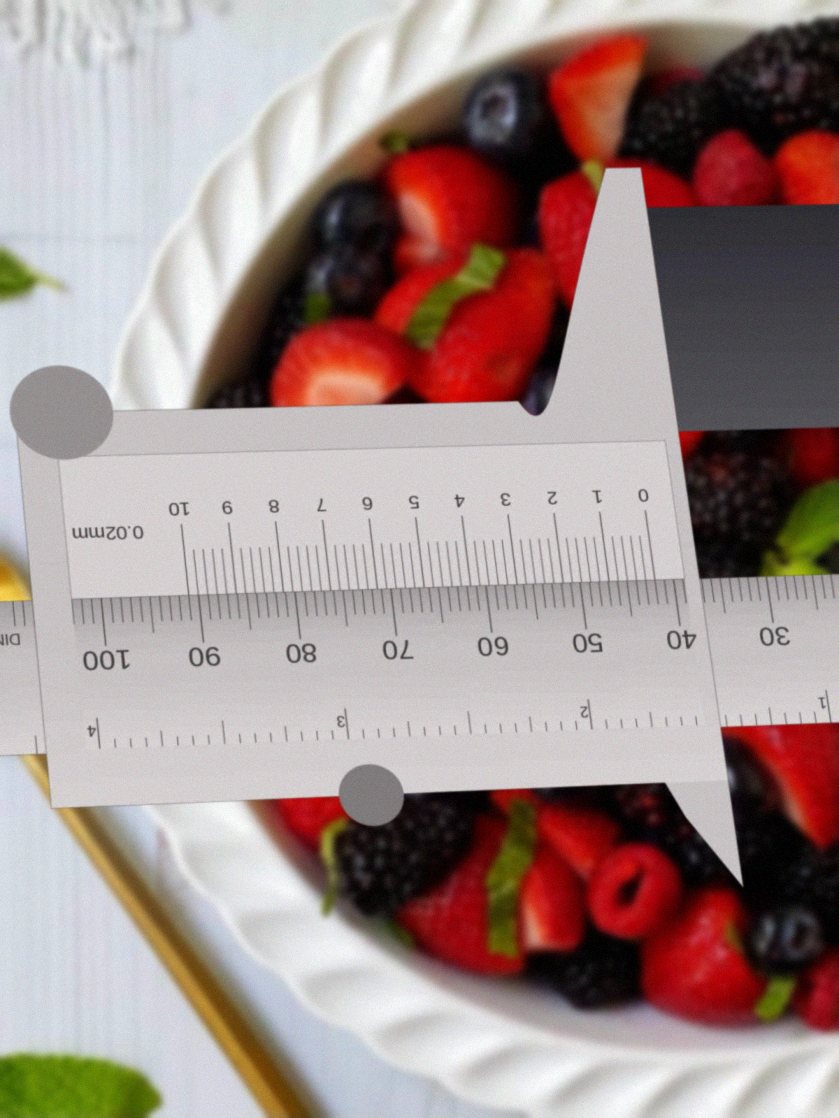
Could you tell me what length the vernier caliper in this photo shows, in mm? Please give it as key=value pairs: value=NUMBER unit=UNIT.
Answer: value=42.0 unit=mm
